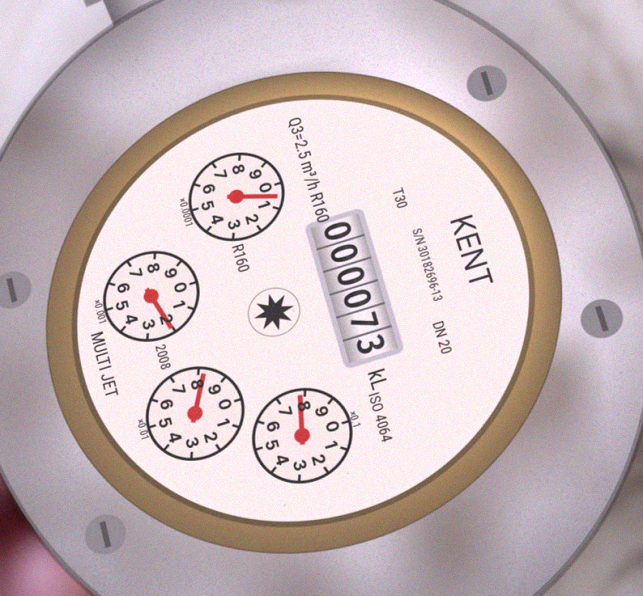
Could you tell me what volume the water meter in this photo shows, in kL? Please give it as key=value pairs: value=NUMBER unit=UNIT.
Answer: value=73.7820 unit=kL
